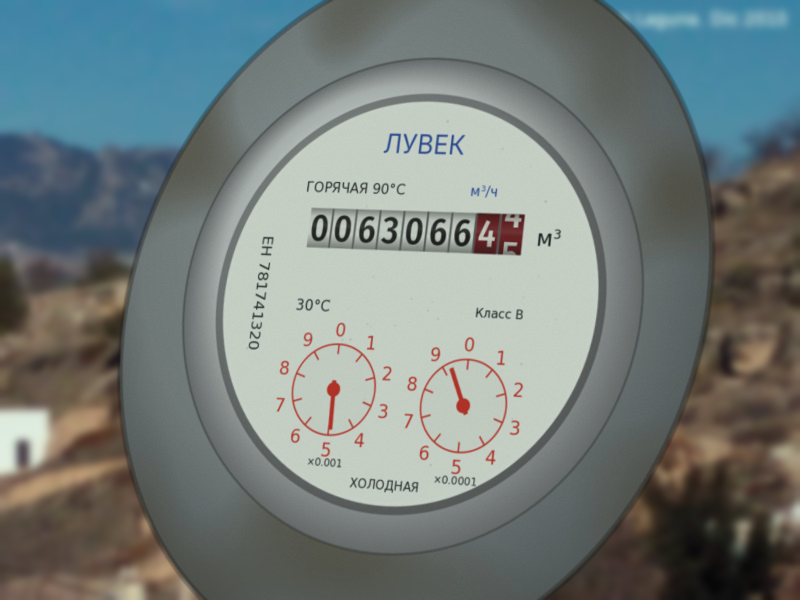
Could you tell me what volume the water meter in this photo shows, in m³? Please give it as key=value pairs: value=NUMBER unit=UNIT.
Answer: value=63066.4449 unit=m³
